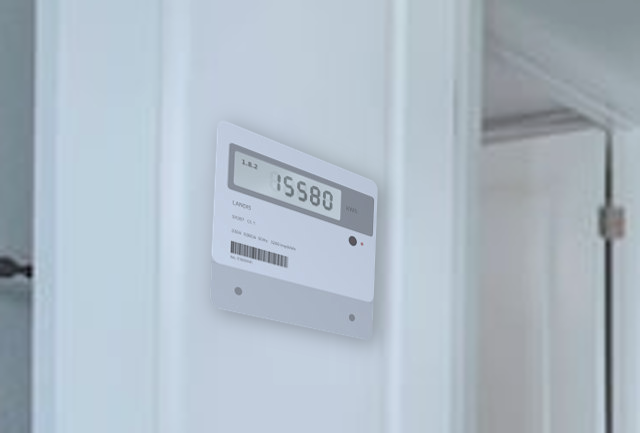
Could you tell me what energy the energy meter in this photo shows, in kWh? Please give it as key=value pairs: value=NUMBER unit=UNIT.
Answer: value=15580 unit=kWh
